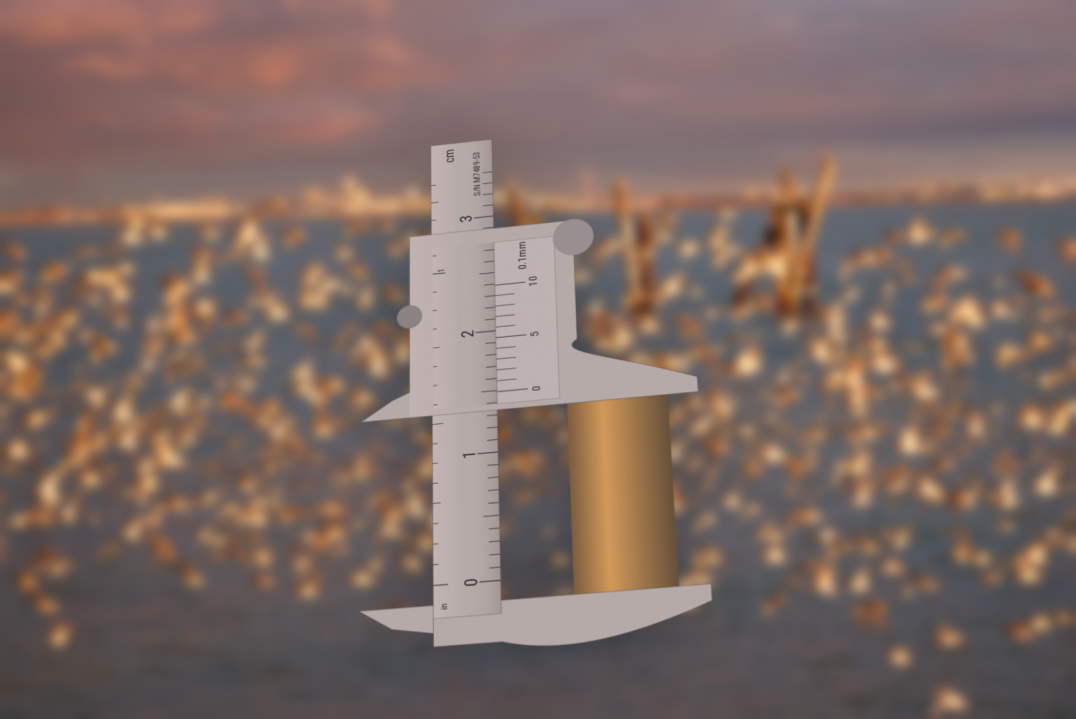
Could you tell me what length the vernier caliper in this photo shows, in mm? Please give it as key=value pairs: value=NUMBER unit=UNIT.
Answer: value=14.9 unit=mm
